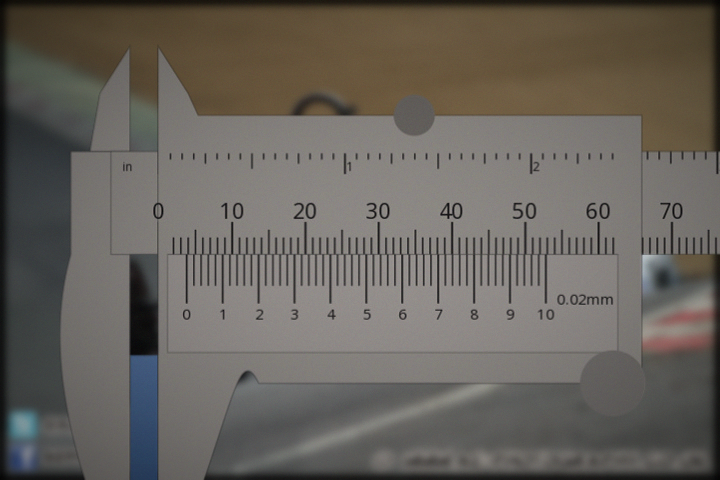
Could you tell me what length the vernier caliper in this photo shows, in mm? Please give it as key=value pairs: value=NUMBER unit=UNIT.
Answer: value=3.8 unit=mm
